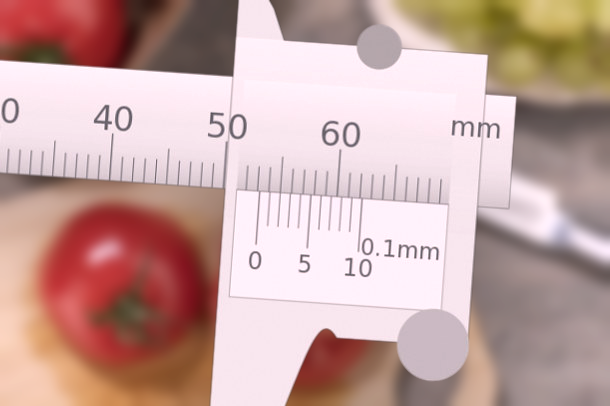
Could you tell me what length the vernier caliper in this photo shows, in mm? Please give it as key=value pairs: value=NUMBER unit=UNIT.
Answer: value=53.2 unit=mm
